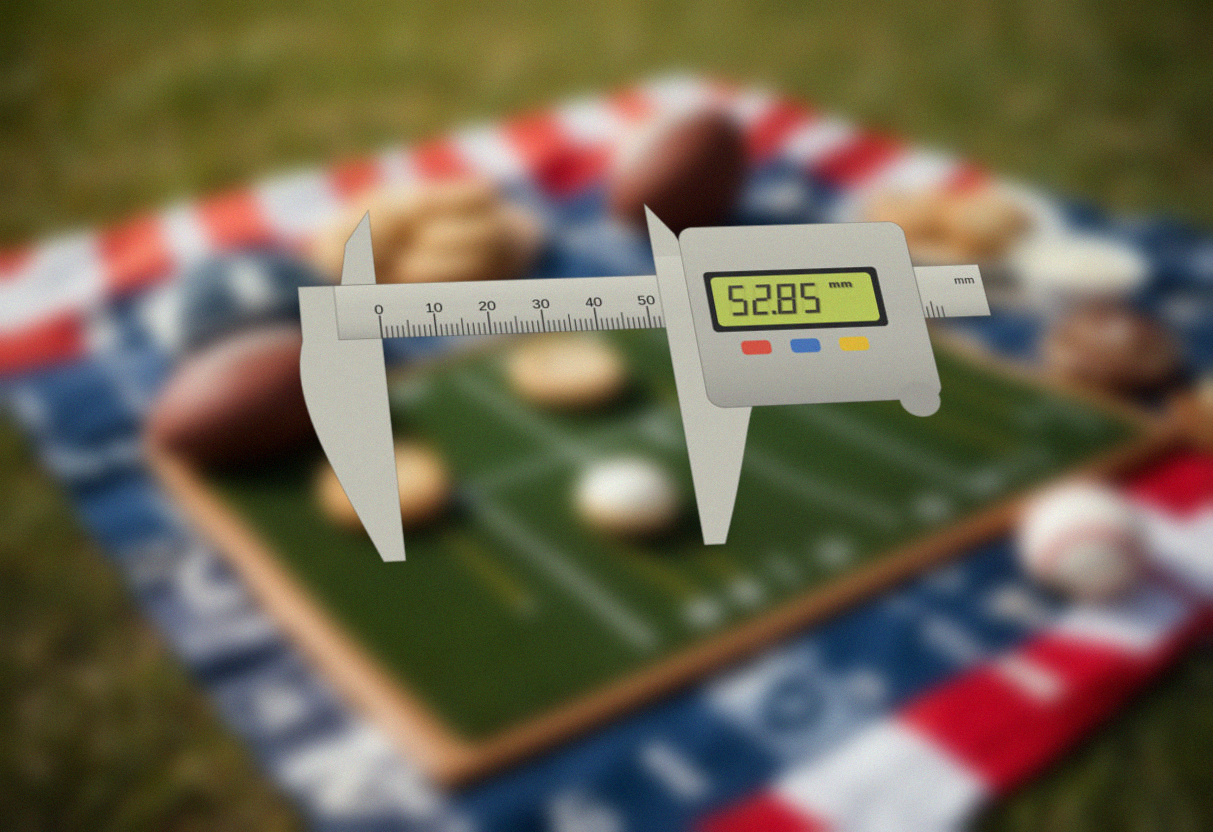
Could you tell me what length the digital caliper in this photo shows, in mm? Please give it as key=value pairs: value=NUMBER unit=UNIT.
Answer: value=52.85 unit=mm
